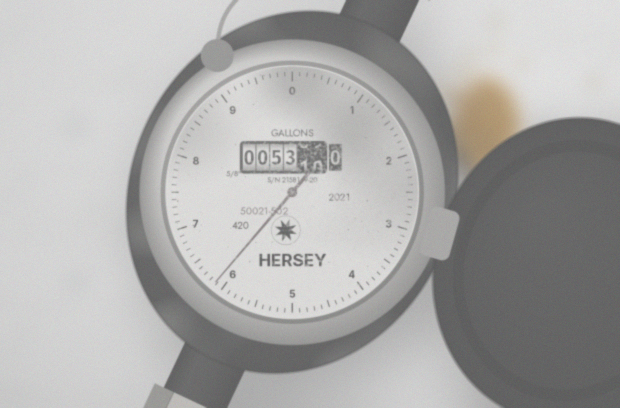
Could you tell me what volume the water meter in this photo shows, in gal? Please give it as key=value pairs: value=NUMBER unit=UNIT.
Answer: value=53096.1 unit=gal
